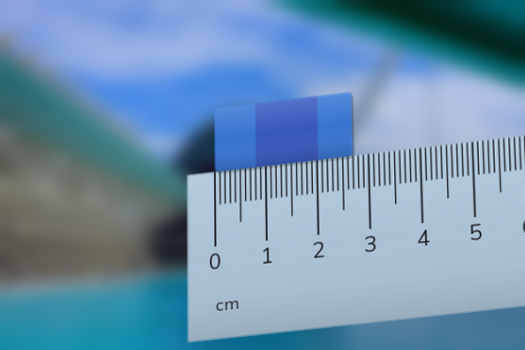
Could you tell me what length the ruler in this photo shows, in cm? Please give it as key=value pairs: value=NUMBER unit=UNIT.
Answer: value=2.7 unit=cm
